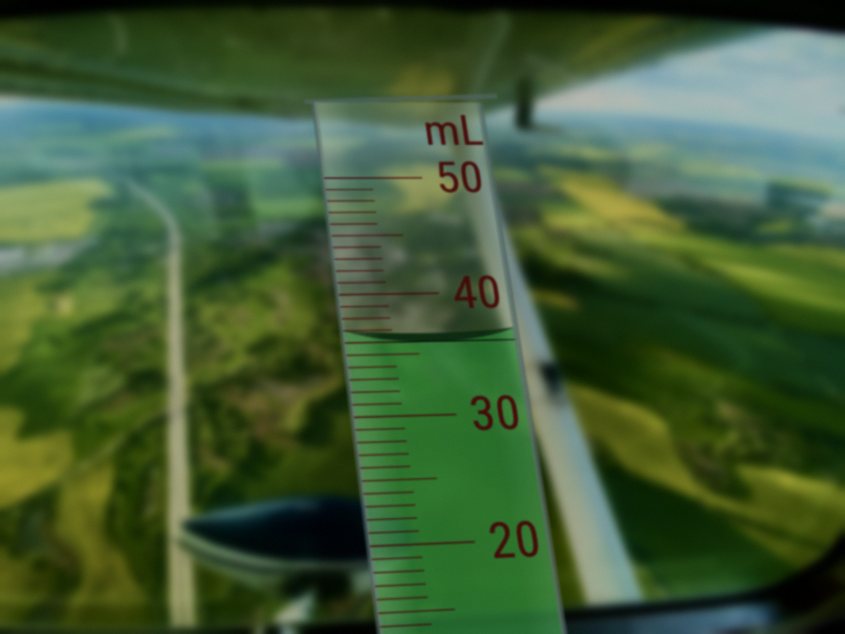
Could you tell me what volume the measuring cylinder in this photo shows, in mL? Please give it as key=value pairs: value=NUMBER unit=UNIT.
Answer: value=36 unit=mL
